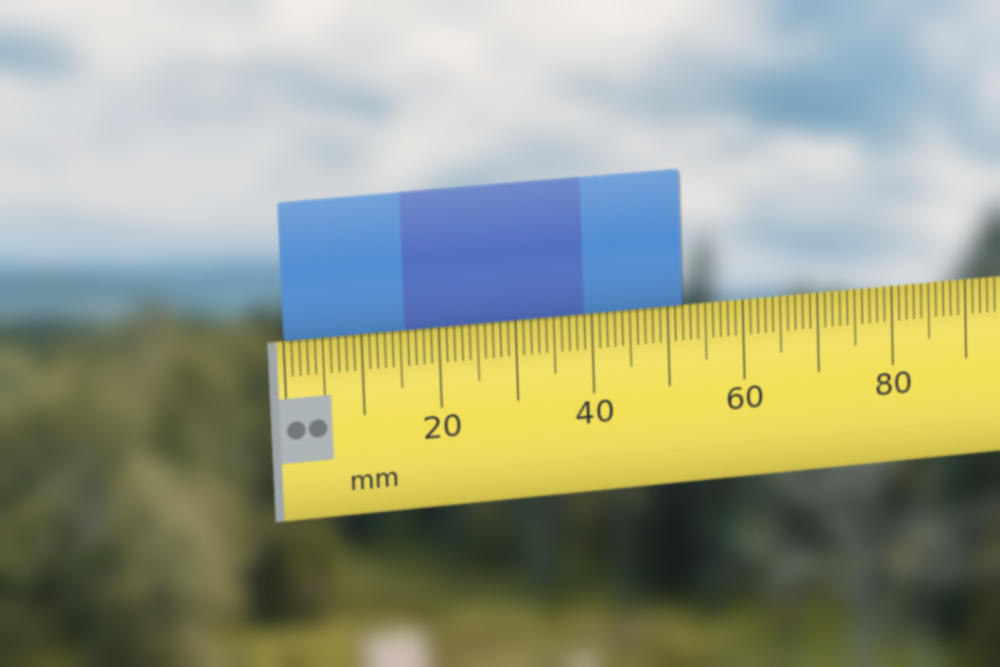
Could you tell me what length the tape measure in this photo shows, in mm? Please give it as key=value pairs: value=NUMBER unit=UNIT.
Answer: value=52 unit=mm
